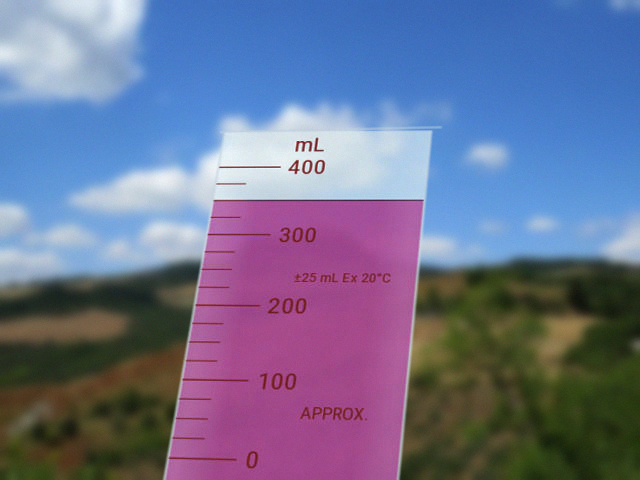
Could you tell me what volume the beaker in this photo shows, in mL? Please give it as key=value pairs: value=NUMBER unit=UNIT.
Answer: value=350 unit=mL
